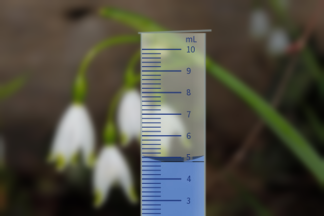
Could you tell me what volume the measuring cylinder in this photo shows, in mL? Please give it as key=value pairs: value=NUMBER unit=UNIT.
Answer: value=4.8 unit=mL
